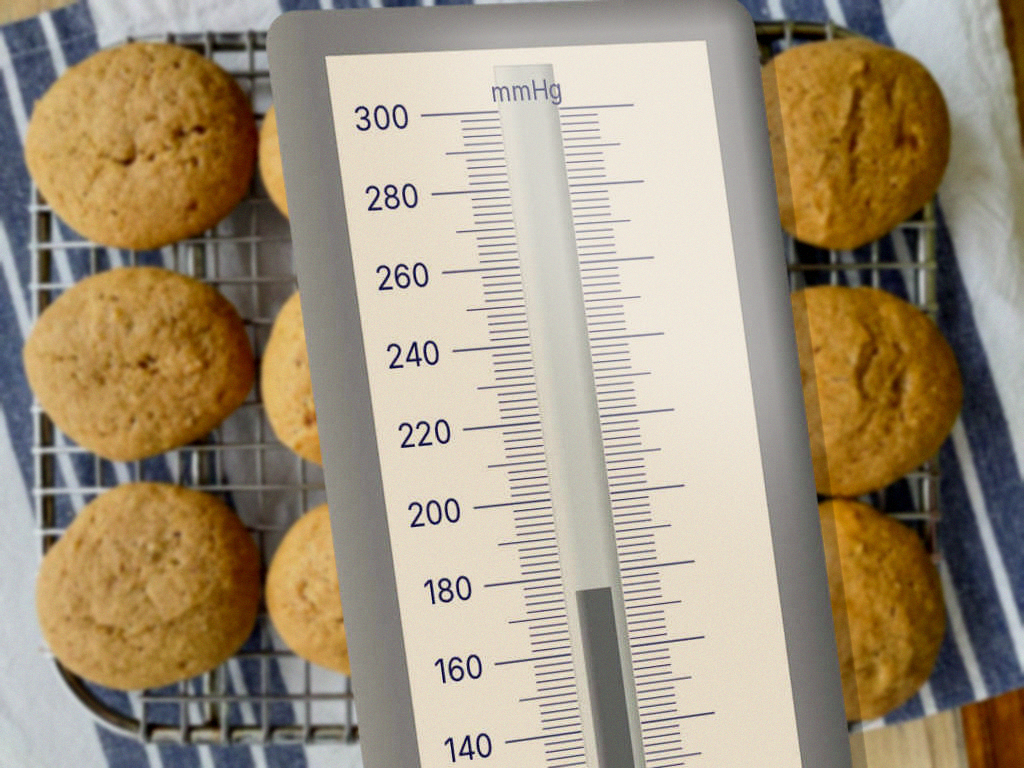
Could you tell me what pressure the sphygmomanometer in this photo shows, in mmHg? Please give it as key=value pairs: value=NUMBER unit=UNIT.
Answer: value=176 unit=mmHg
